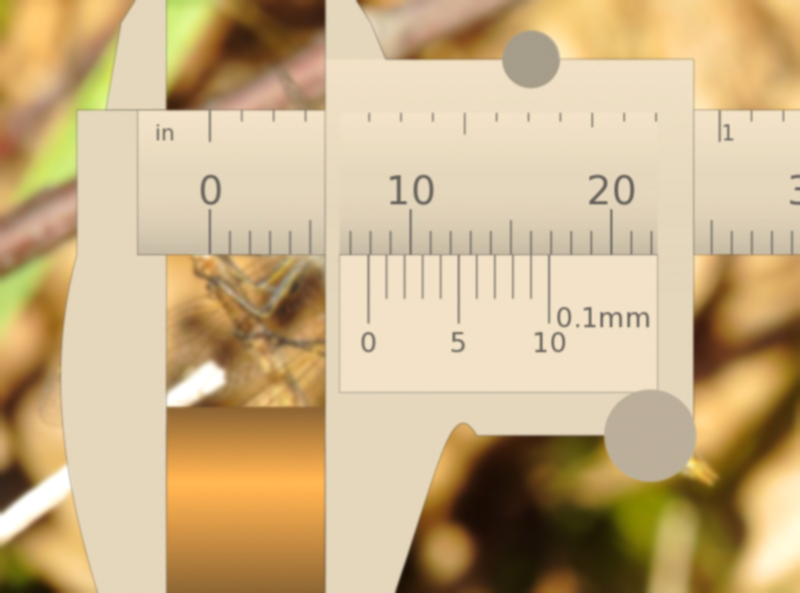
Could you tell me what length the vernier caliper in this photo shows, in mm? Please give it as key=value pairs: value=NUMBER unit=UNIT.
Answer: value=7.9 unit=mm
